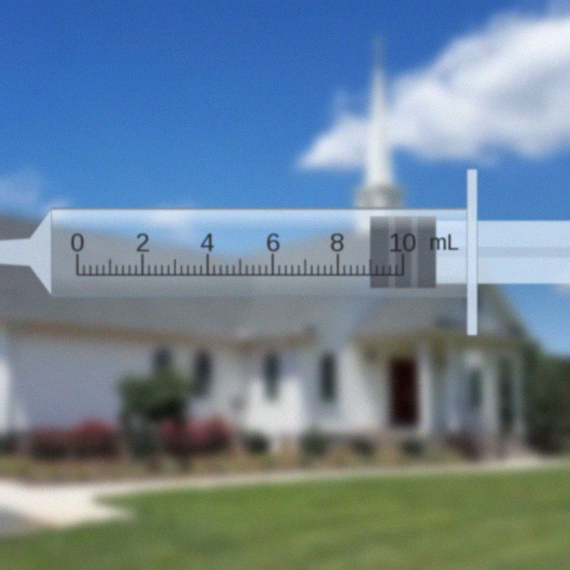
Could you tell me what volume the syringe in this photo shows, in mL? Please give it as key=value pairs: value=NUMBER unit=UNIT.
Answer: value=9 unit=mL
